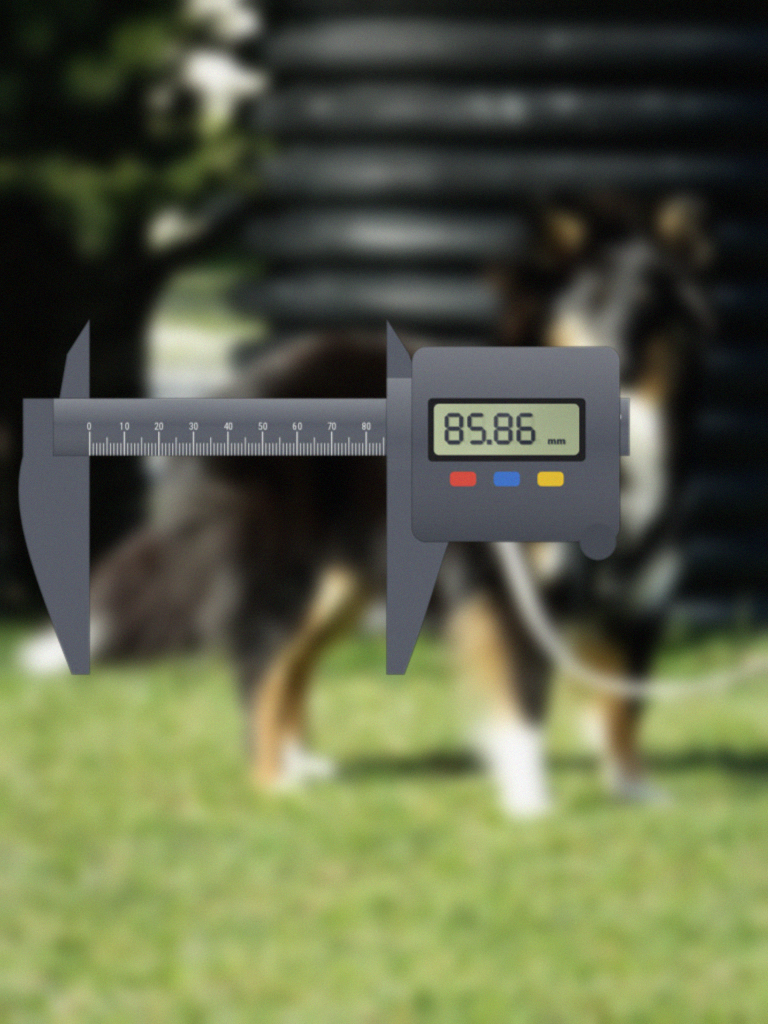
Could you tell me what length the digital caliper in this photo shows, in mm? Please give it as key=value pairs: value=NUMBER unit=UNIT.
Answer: value=85.86 unit=mm
